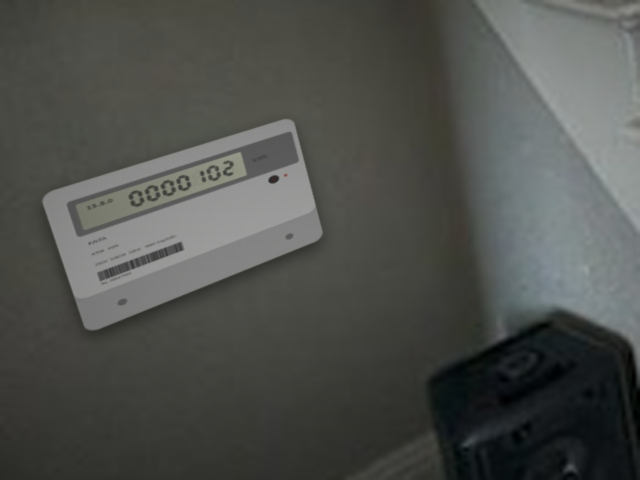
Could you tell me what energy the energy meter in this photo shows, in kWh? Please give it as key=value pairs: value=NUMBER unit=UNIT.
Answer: value=102 unit=kWh
